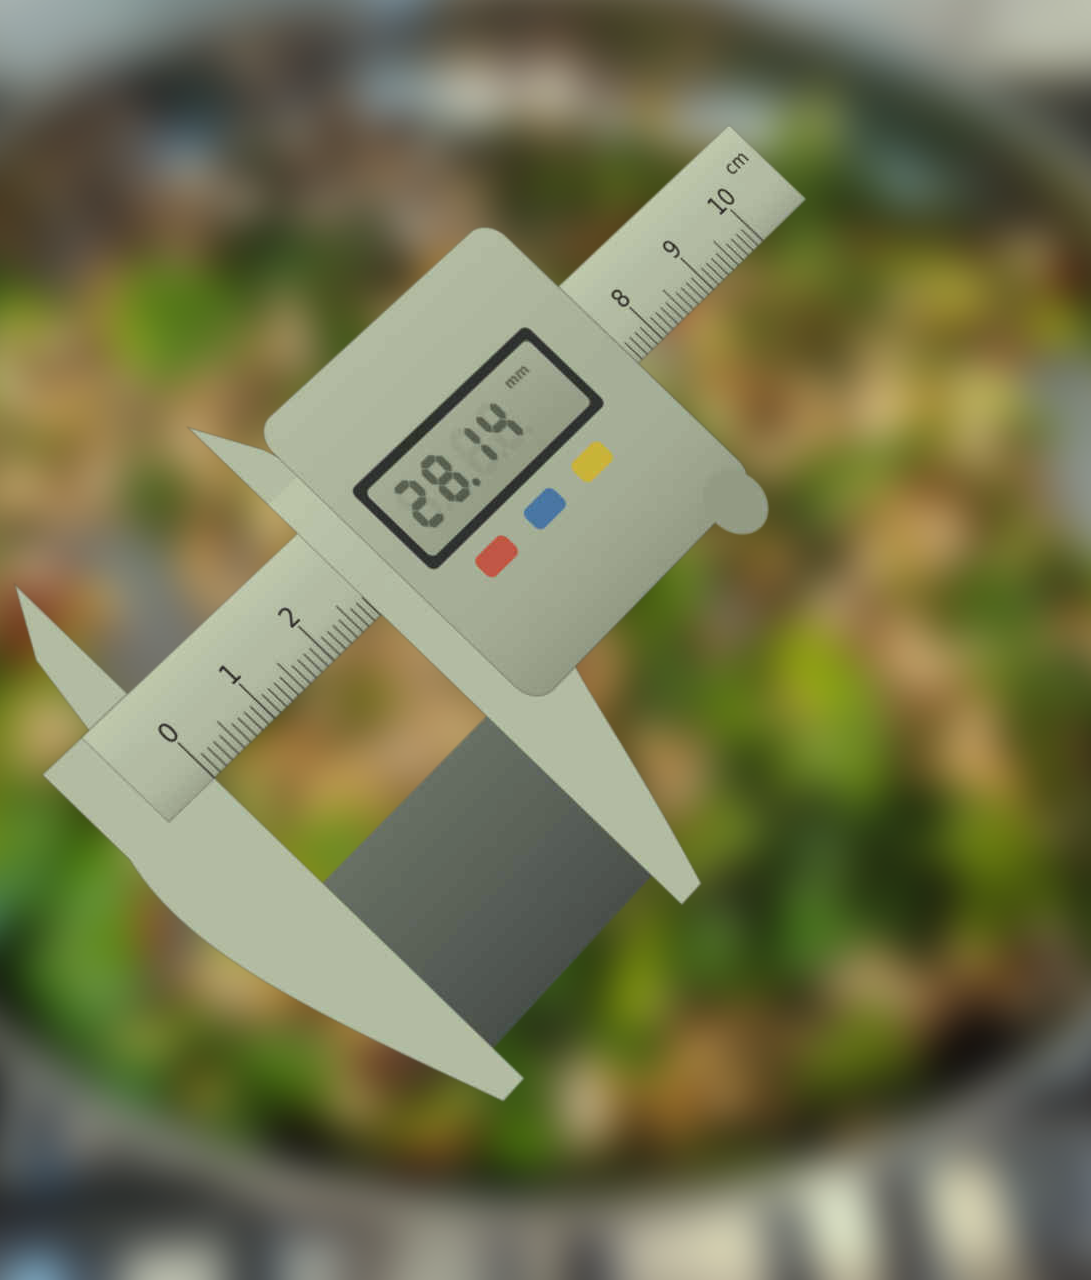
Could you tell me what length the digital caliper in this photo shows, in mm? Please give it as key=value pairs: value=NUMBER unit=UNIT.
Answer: value=28.14 unit=mm
